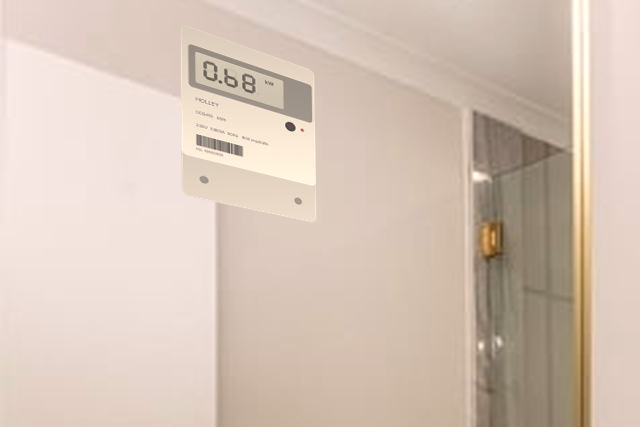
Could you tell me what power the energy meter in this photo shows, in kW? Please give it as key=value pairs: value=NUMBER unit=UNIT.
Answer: value=0.68 unit=kW
